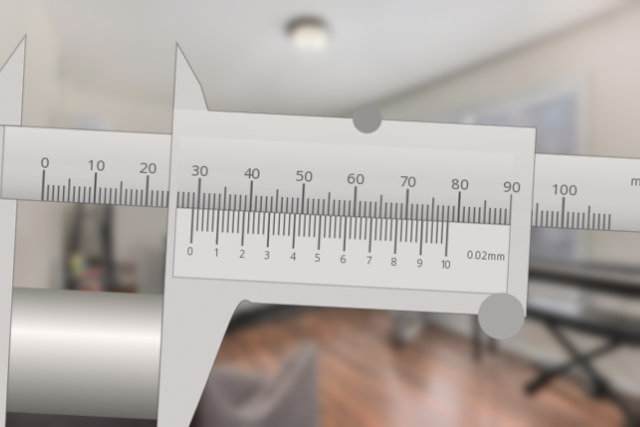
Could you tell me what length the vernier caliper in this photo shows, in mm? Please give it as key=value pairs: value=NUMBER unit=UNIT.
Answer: value=29.0 unit=mm
